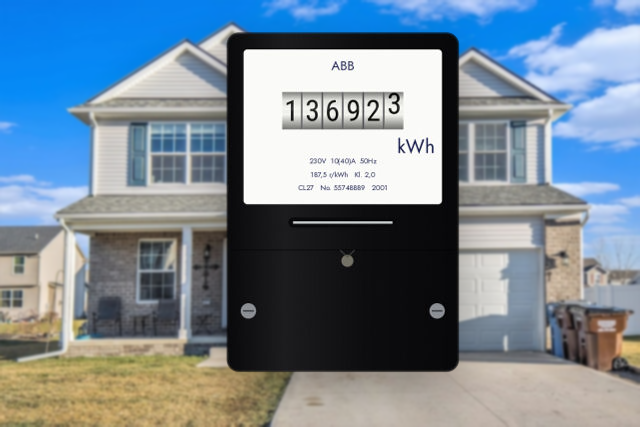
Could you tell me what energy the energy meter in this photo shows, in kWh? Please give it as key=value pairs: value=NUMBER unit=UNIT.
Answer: value=136923 unit=kWh
